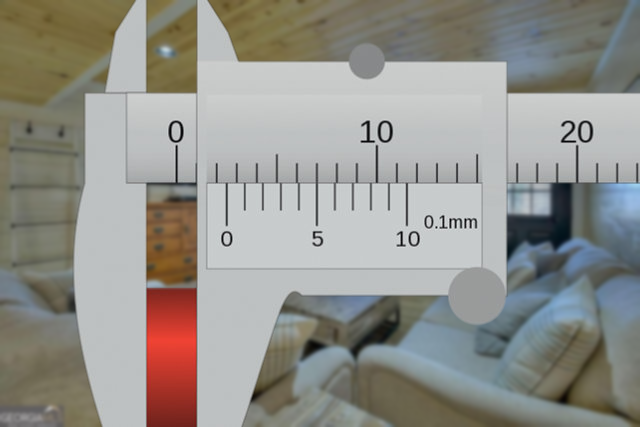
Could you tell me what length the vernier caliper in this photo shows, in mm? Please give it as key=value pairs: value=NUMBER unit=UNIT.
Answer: value=2.5 unit=mm
